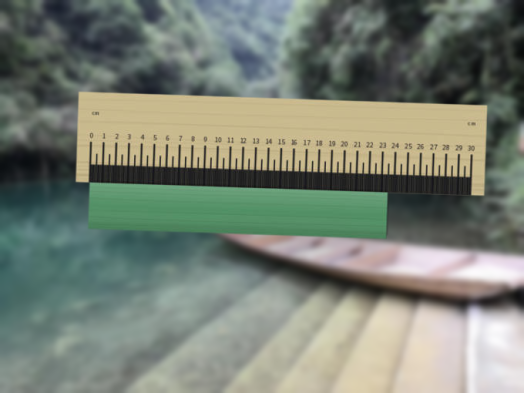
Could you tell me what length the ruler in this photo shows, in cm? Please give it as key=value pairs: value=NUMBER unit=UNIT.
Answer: value=23.5 unit=cm
